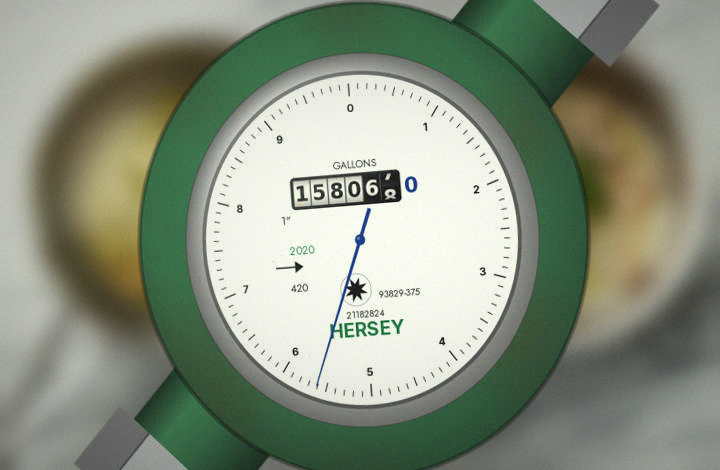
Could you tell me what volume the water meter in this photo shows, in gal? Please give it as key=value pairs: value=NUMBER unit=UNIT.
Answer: value=1580675.6 unit=gal
